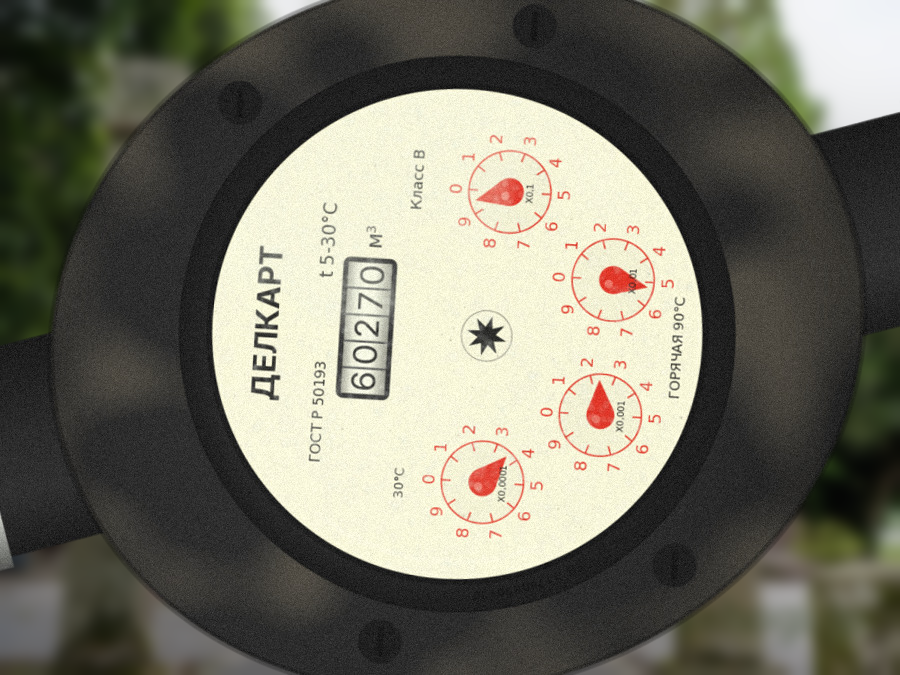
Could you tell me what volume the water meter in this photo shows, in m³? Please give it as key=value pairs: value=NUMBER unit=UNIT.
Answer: value=60269.9523 unit=m³
